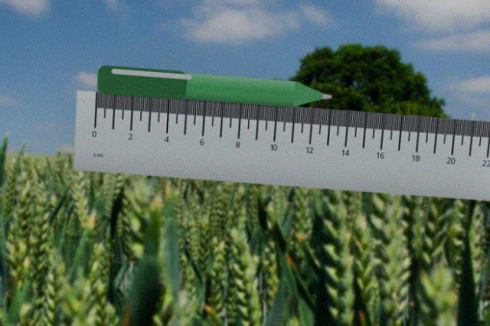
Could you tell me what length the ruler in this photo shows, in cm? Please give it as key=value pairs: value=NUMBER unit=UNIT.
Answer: value=13 unit=cm
